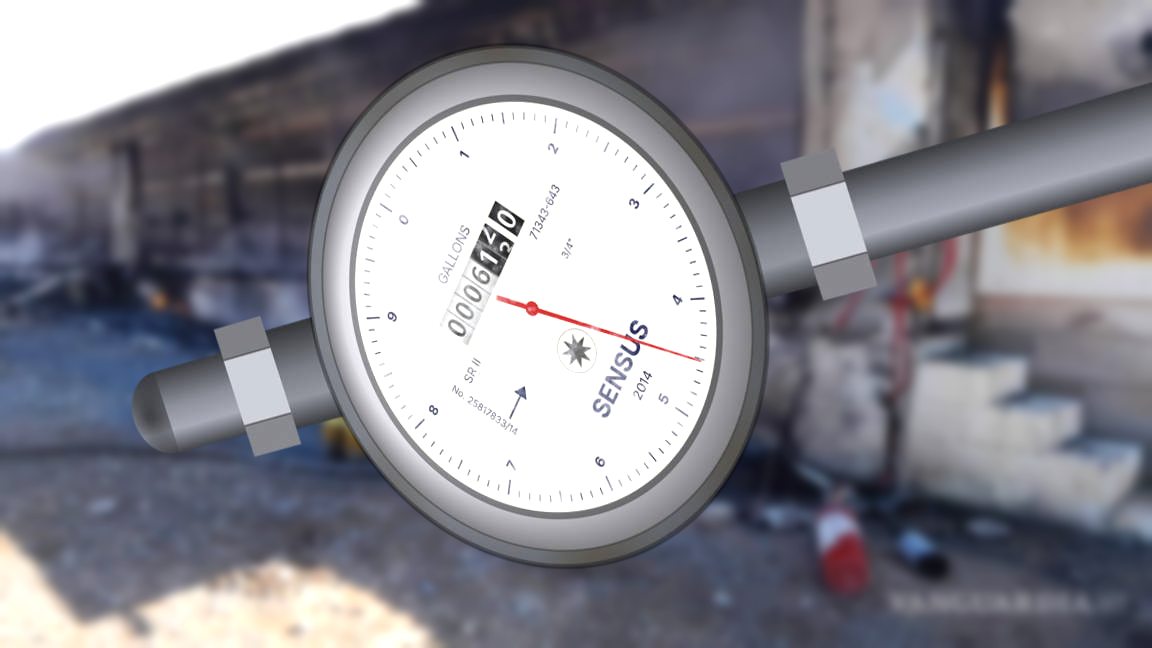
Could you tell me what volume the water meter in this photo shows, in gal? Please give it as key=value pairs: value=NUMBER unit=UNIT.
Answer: value=6124.5 unit=gal
